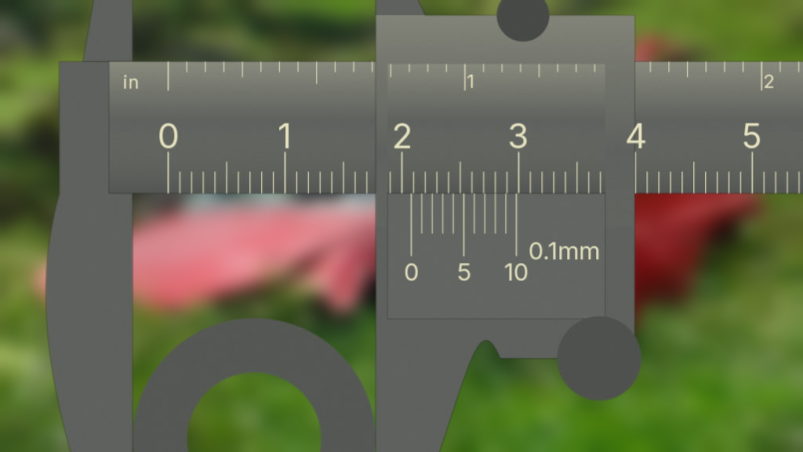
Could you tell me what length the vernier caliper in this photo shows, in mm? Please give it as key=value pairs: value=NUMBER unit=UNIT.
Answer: value=20.8 unit=mm
